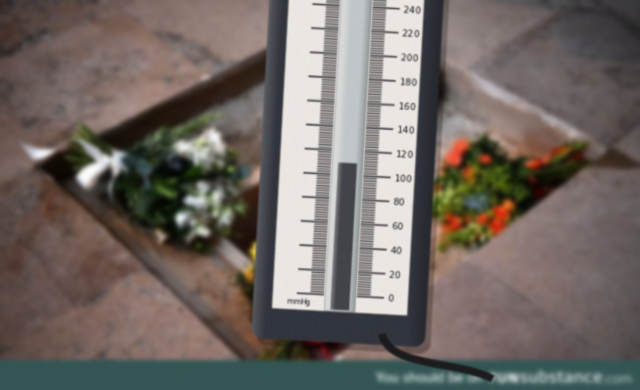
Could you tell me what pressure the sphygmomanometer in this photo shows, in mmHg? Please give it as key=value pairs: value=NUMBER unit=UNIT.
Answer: value=110 unit=mmHg
